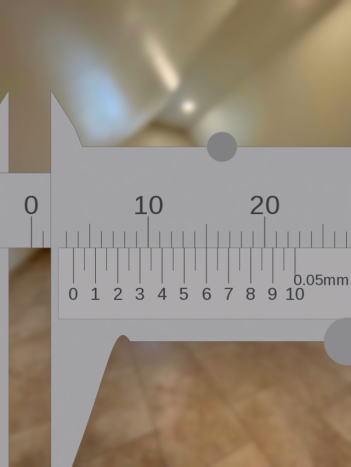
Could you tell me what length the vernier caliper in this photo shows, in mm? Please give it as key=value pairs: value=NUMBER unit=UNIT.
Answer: value=3.6 unit=mm
